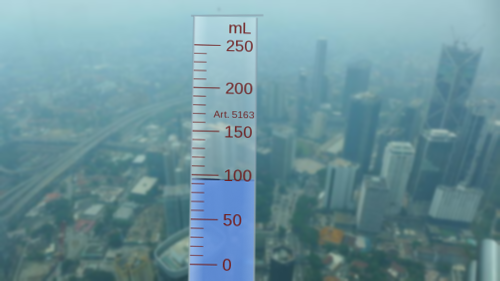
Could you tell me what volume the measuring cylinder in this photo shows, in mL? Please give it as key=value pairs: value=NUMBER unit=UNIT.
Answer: value=95 unit=mL
